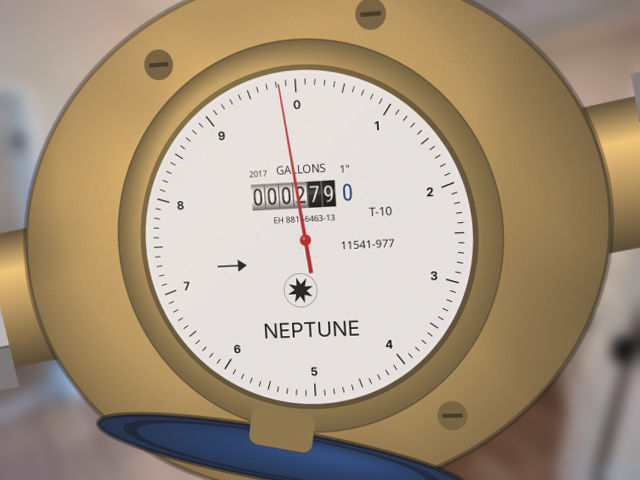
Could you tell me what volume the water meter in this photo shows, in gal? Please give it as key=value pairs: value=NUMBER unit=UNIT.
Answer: value=2789.8 unit=gal
